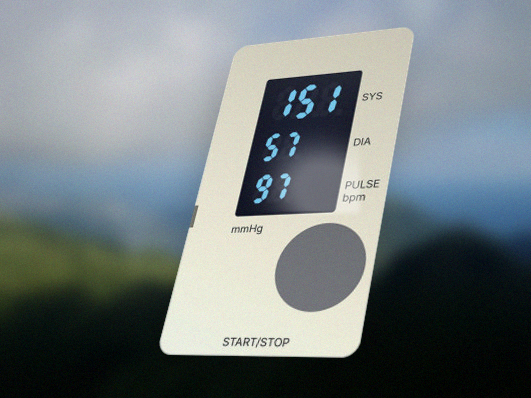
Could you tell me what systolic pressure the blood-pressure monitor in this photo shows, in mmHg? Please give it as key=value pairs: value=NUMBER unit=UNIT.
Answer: value=151 unit=mmHg
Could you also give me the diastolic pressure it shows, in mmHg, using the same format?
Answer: value=57 unit=mmHg
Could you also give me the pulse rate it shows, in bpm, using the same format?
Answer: value=97 unit=bpm
